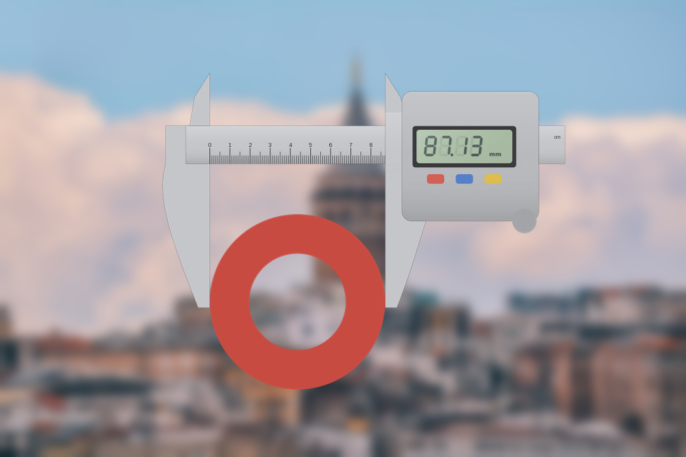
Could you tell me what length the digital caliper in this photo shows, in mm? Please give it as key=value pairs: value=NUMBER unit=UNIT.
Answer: value=87.13 unit=mm
